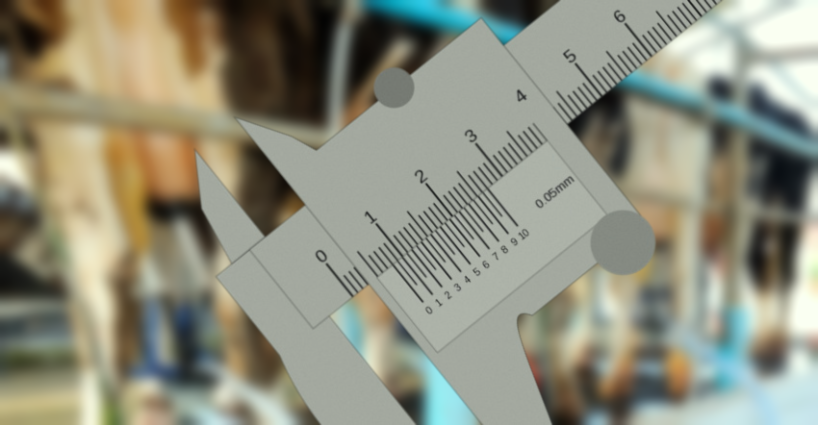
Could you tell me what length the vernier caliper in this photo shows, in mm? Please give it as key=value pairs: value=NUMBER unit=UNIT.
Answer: value=8.0 unit=mm
